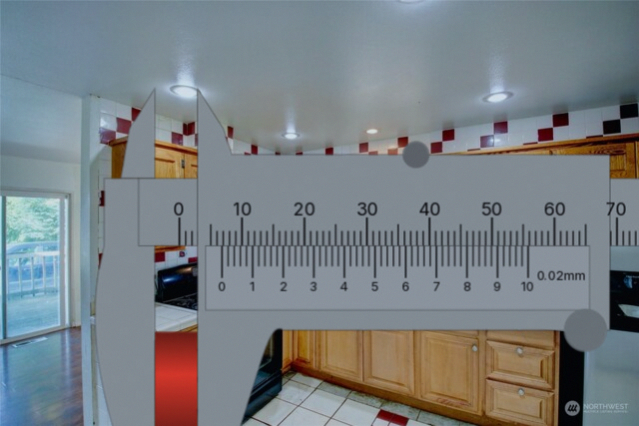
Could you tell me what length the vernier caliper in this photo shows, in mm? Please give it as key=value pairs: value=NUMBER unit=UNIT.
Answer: value=6.8 unit=mm
